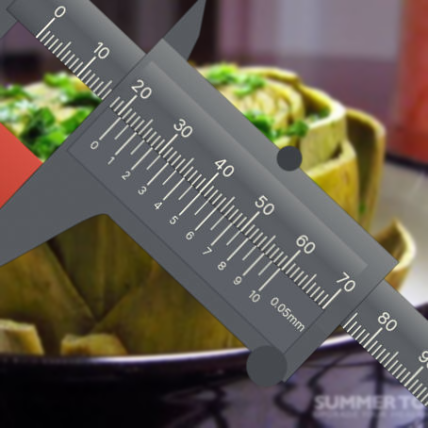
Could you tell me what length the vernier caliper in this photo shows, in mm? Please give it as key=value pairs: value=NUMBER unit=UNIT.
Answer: value=20.6 unit=mm
